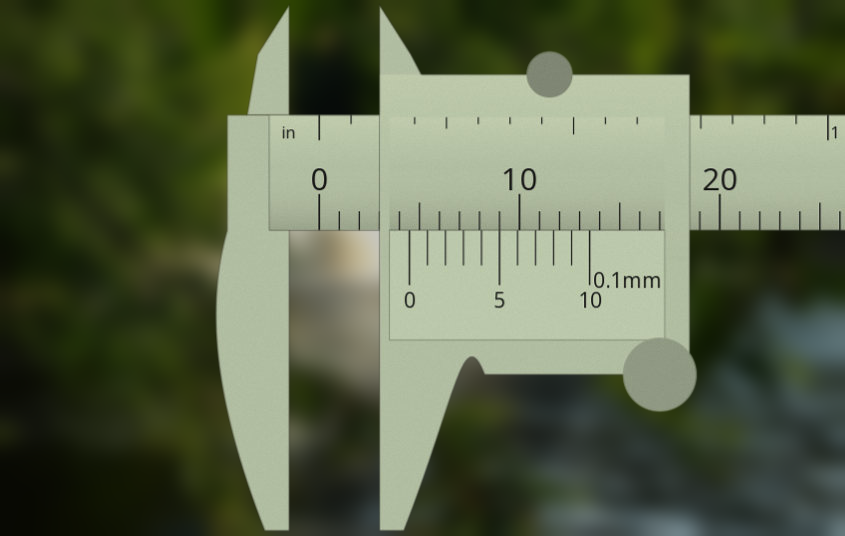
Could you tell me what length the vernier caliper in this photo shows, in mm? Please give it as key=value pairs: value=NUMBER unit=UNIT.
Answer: value=4.5 unit=mm
